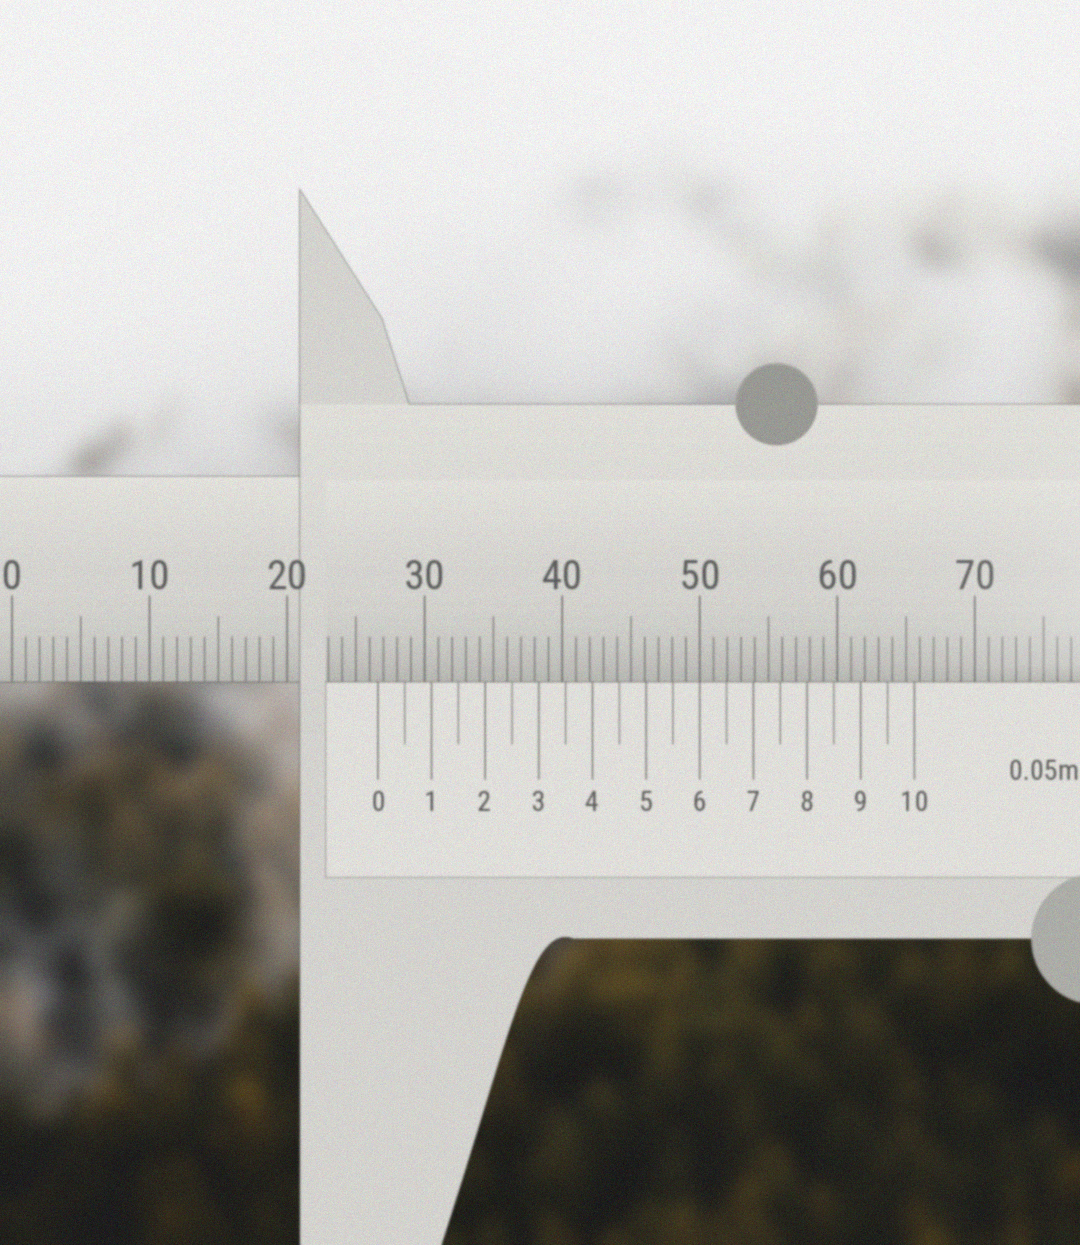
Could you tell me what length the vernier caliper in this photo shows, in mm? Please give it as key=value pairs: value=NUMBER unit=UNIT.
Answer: value=26.6 unit=mm
